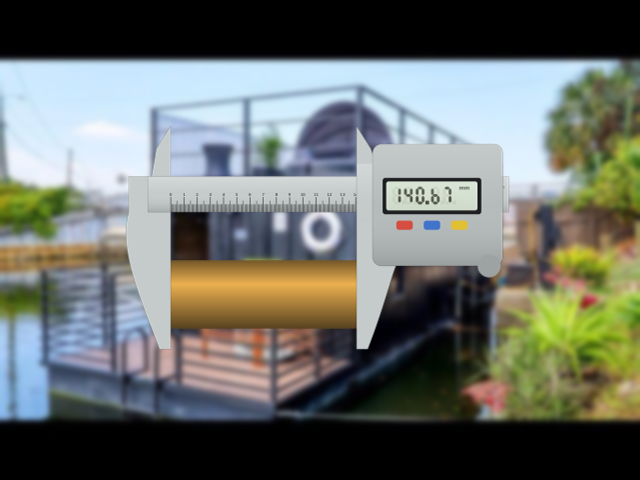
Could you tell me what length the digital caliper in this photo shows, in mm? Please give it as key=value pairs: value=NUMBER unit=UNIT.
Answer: value=140.67 unit=mm
